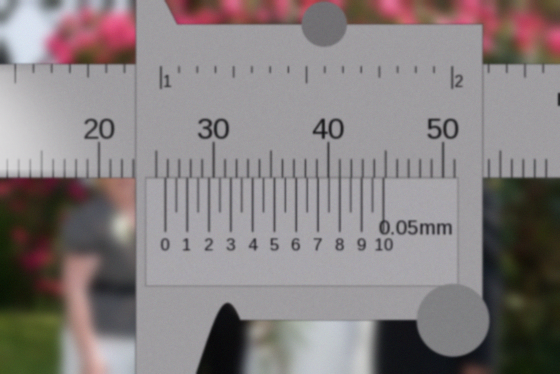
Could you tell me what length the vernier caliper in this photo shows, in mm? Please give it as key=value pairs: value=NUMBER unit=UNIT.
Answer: value=25.8 unit=mm
